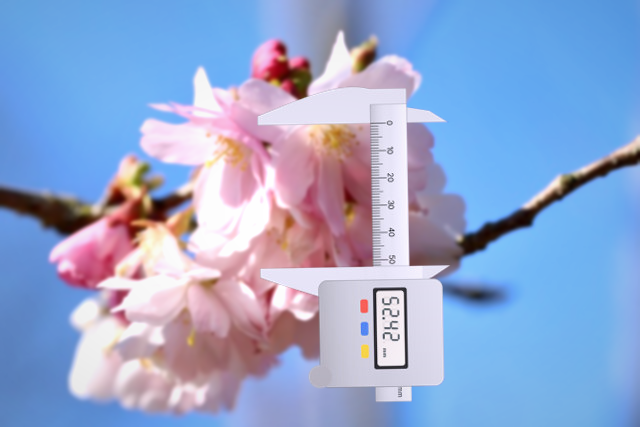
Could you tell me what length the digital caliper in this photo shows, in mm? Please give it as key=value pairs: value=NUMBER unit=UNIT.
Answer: value=52.42 unit=mm
